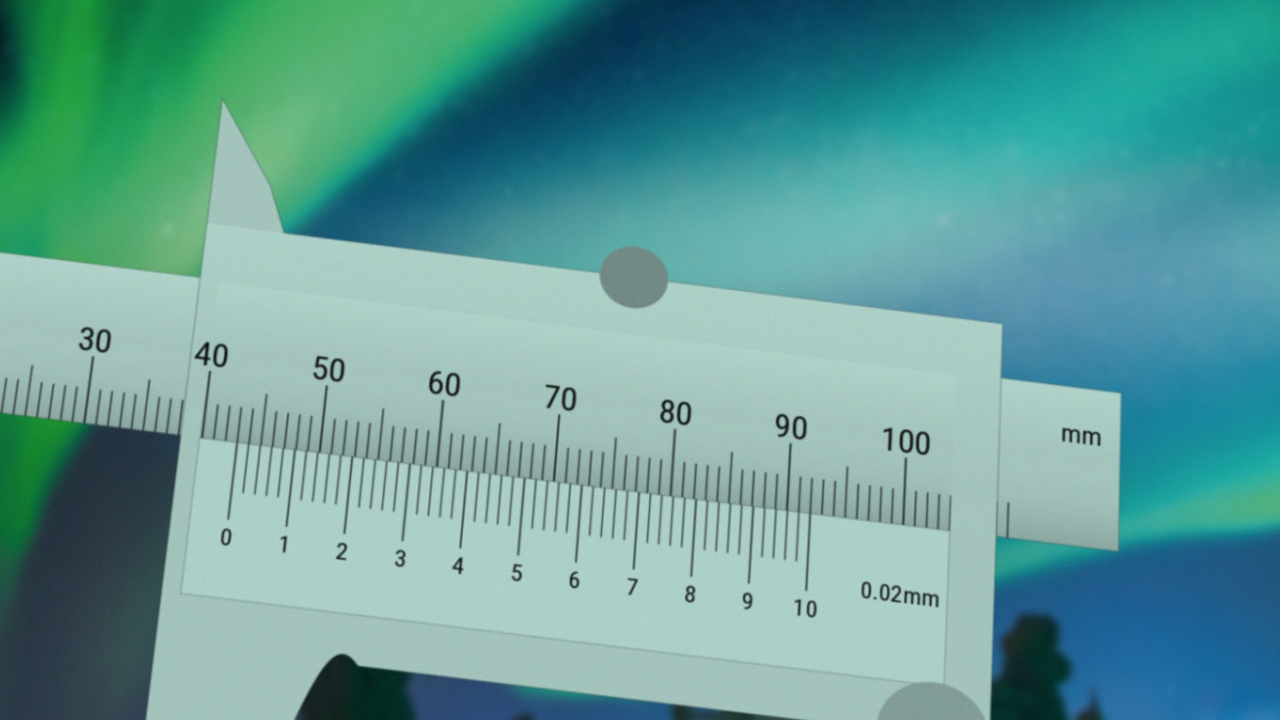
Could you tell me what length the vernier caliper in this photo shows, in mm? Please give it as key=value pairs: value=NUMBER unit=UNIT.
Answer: value=43.0 unit=mm
